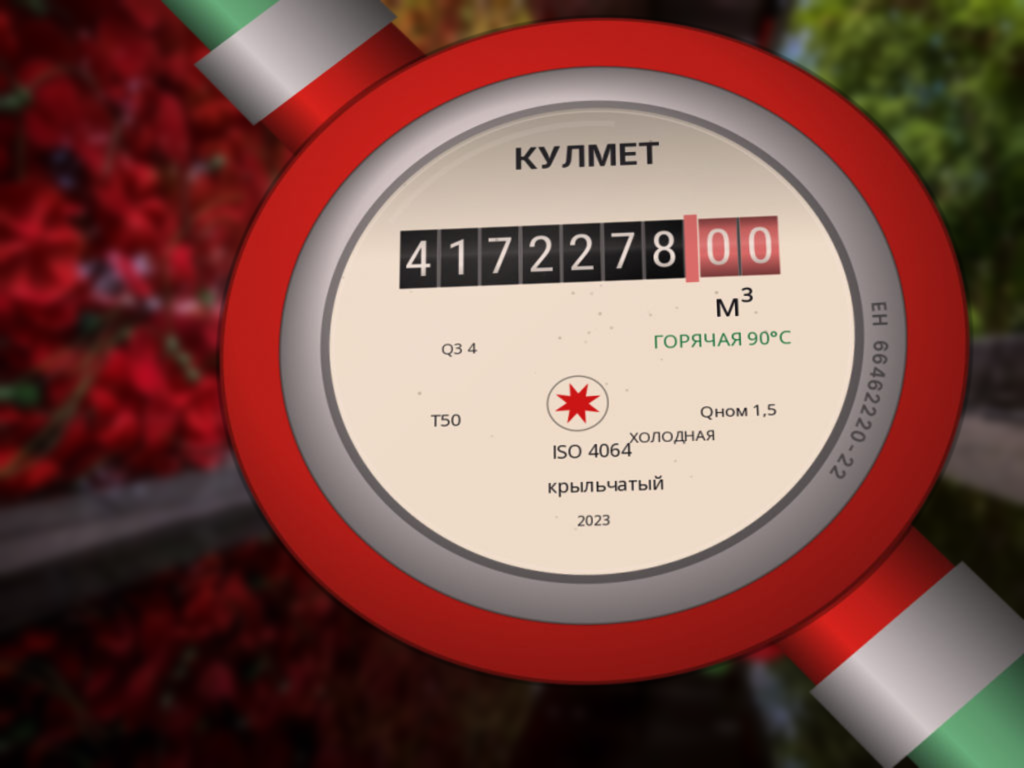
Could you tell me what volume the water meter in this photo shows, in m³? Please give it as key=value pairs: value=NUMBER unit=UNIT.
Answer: value=4172278.00 unit=m³
